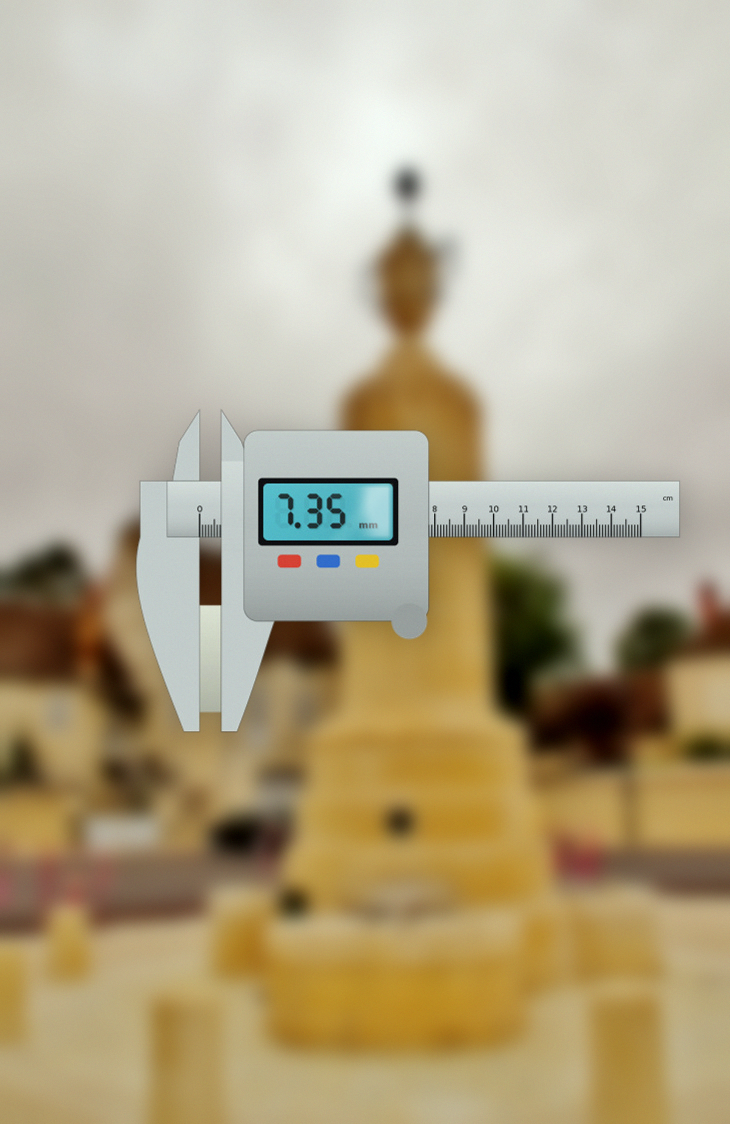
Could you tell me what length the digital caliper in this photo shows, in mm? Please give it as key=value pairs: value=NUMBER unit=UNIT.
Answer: value=7.35 unit=mm
